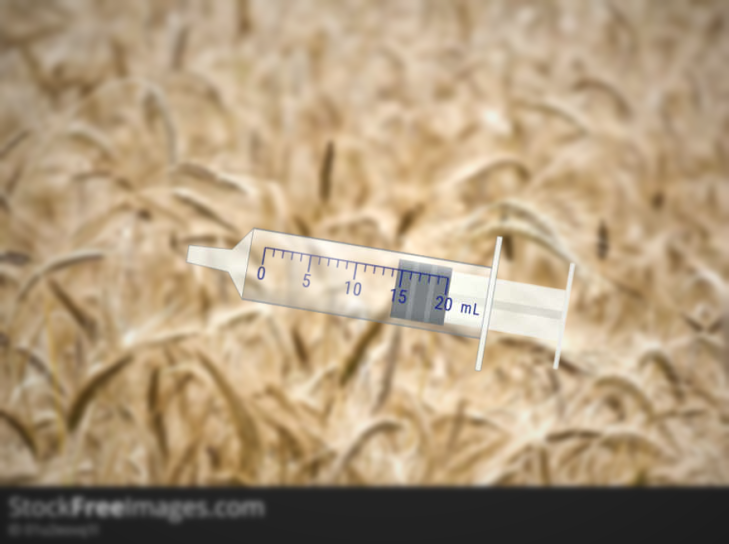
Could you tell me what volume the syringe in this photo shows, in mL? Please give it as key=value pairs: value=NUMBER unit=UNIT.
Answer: value=14.5 unit=mL
